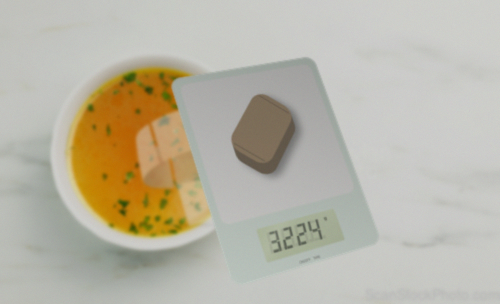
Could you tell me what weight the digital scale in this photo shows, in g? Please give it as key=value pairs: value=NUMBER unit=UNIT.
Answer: value=3224 unit=g
